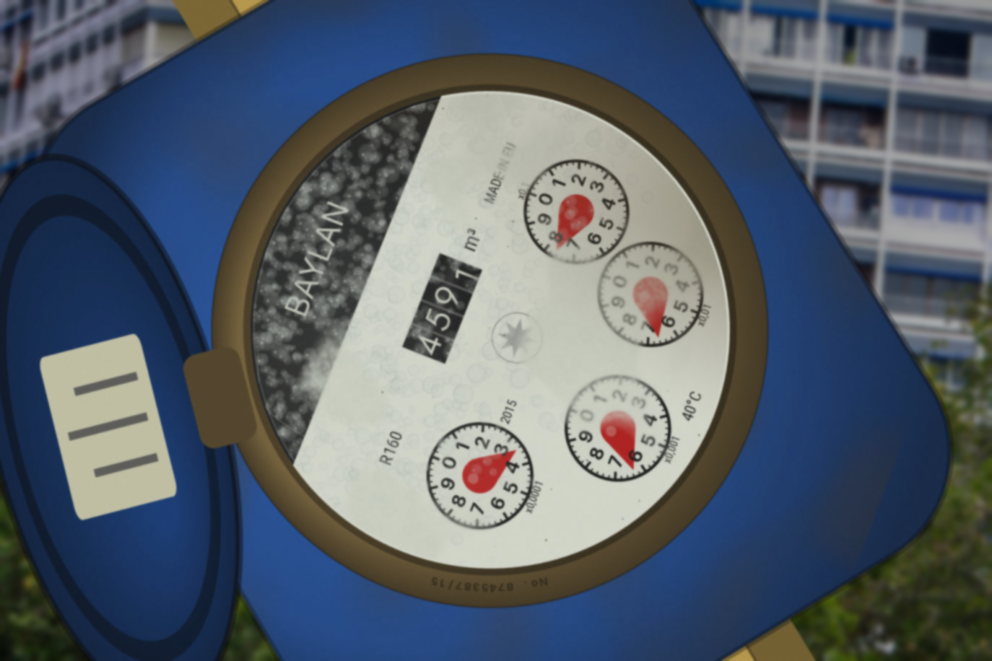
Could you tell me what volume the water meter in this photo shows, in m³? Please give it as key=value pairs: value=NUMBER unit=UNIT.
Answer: value=4590.7663 unit=m³
